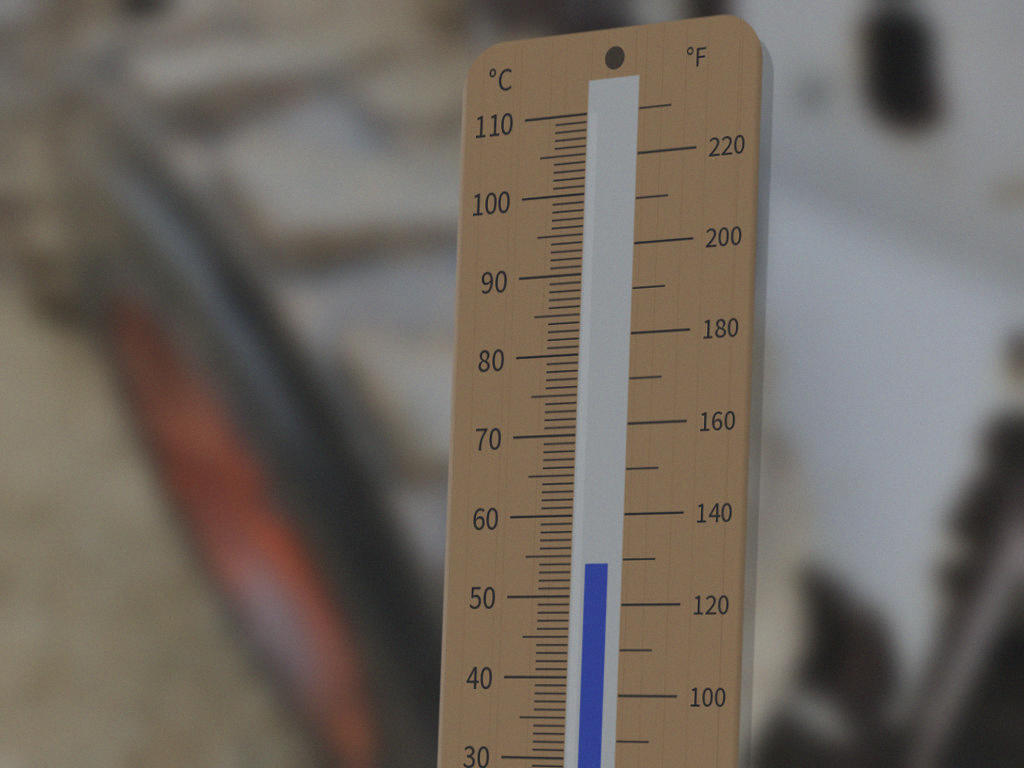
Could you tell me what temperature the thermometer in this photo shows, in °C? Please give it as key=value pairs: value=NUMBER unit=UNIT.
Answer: value=54 unit=°C
